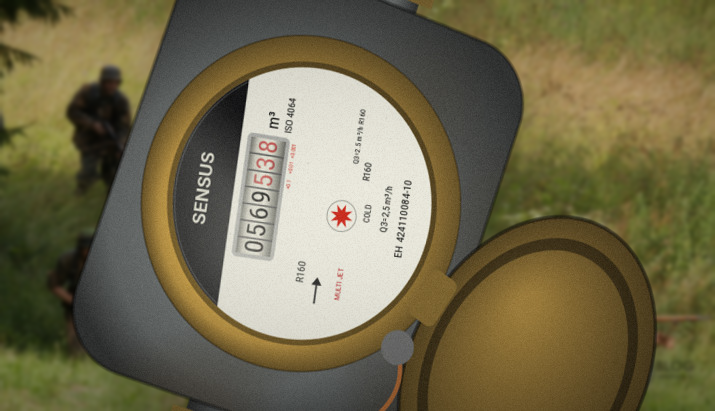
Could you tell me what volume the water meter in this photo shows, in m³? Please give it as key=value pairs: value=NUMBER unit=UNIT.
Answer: value=569.538 unit=m³
